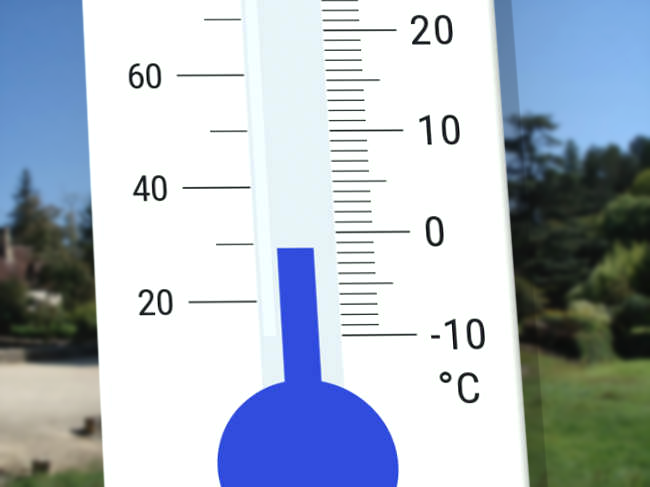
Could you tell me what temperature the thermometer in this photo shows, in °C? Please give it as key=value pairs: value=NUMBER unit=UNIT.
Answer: value=-1.5 unit=°C
